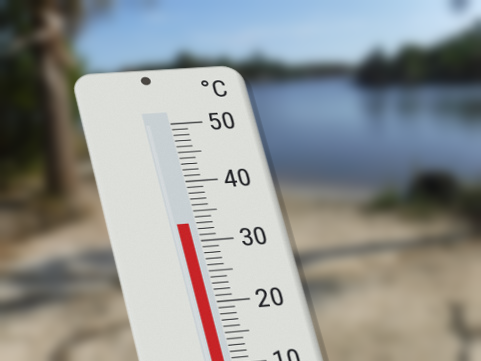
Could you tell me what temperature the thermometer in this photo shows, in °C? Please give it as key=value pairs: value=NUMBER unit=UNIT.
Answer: value=33 unit=°C
